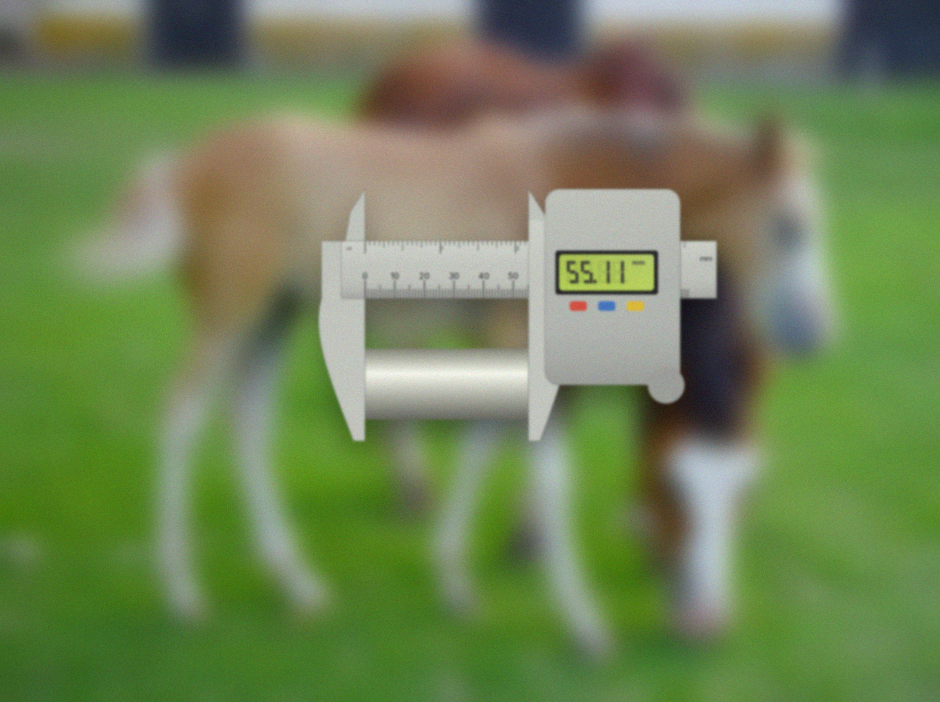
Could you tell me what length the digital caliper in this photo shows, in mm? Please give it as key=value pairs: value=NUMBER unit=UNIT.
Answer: value=55.11 unit=mm
